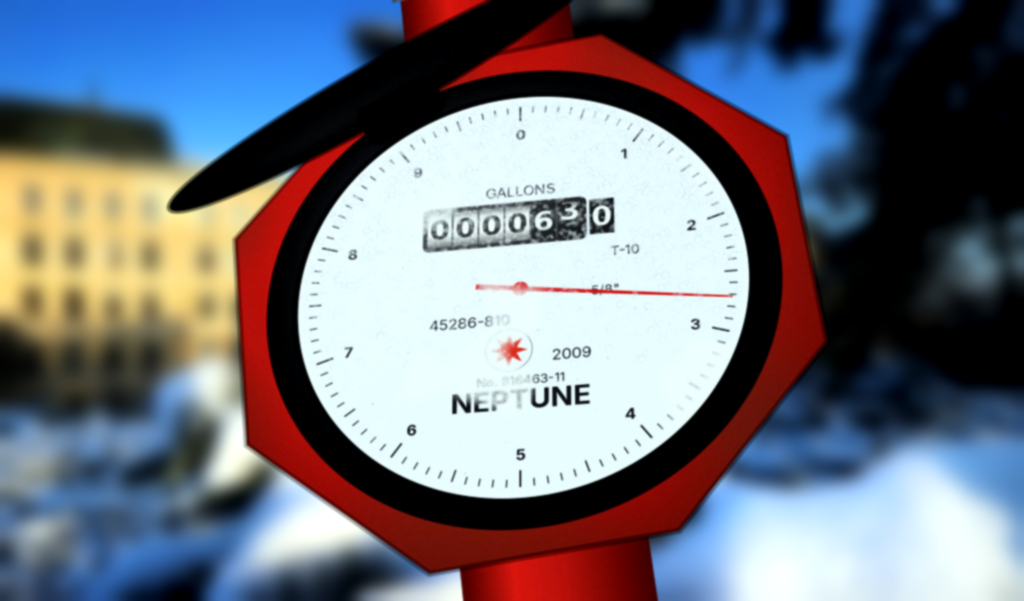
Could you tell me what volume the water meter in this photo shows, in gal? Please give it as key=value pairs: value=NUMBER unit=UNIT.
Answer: value=632.7 unit=gal
